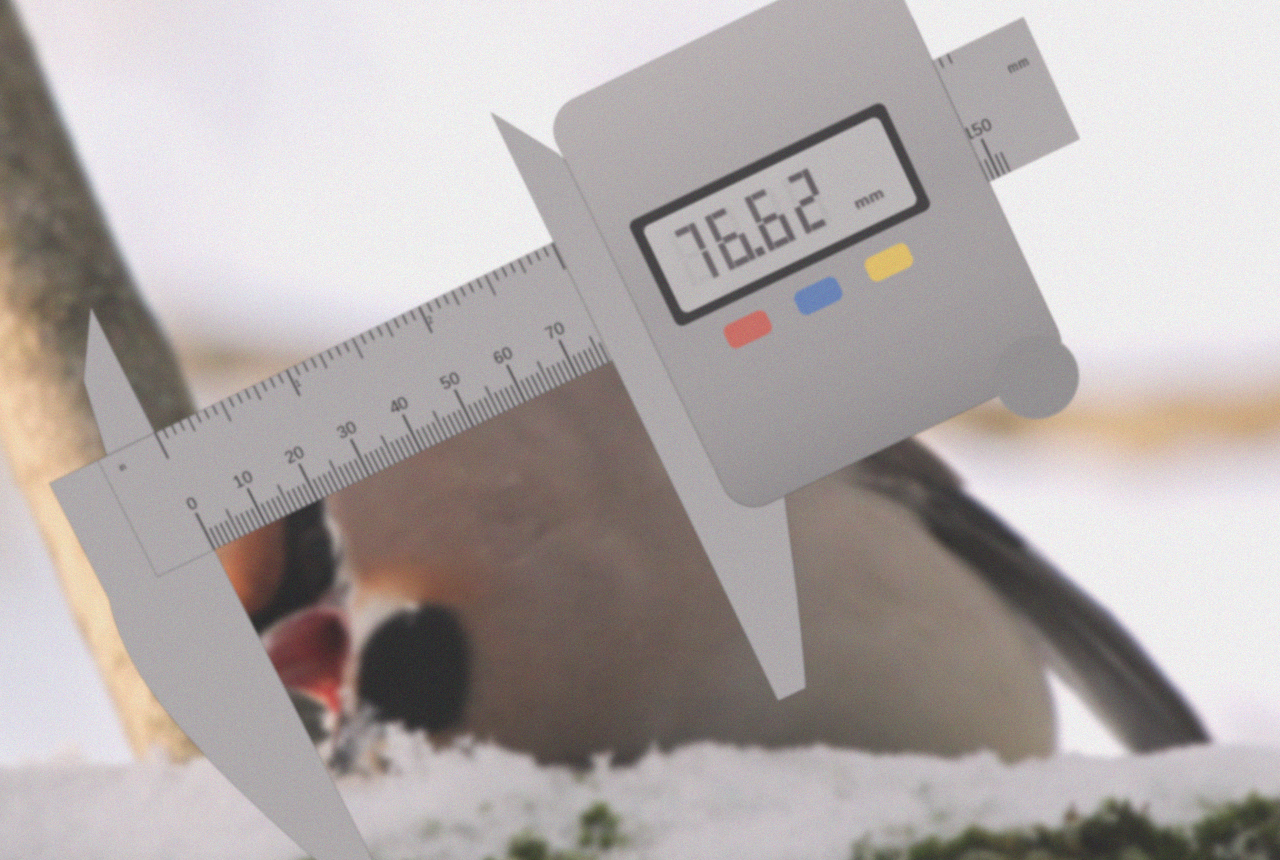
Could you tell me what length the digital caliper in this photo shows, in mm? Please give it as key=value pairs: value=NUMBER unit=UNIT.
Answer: value=76.62 unit=mm
